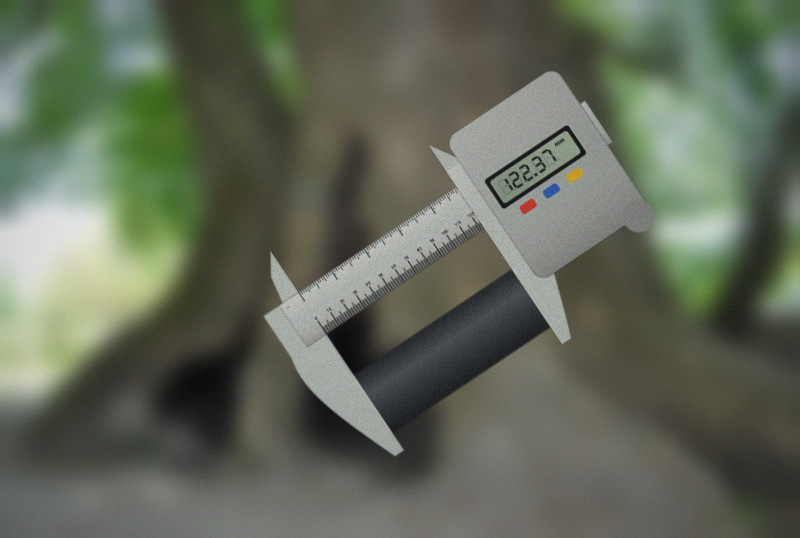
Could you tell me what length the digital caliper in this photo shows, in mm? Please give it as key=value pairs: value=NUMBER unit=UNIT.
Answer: value=122.37 unit=mm
